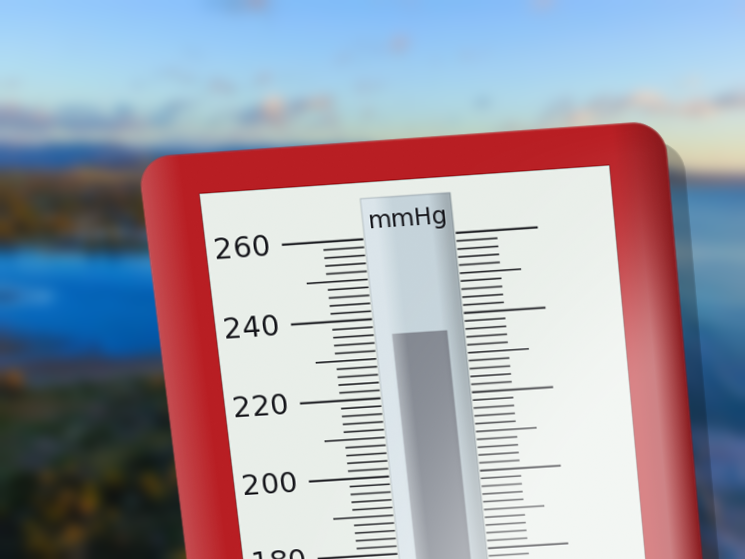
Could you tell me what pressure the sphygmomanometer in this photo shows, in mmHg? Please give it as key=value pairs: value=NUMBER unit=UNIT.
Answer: value=236 unit=mmHg
